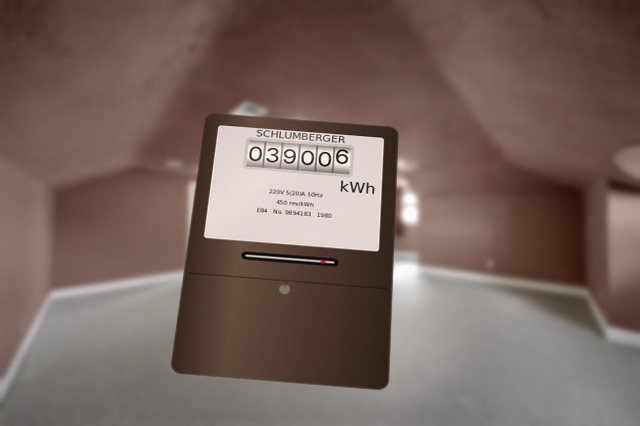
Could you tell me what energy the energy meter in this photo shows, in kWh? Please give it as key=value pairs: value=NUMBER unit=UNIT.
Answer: value=39006 unit=kWh
